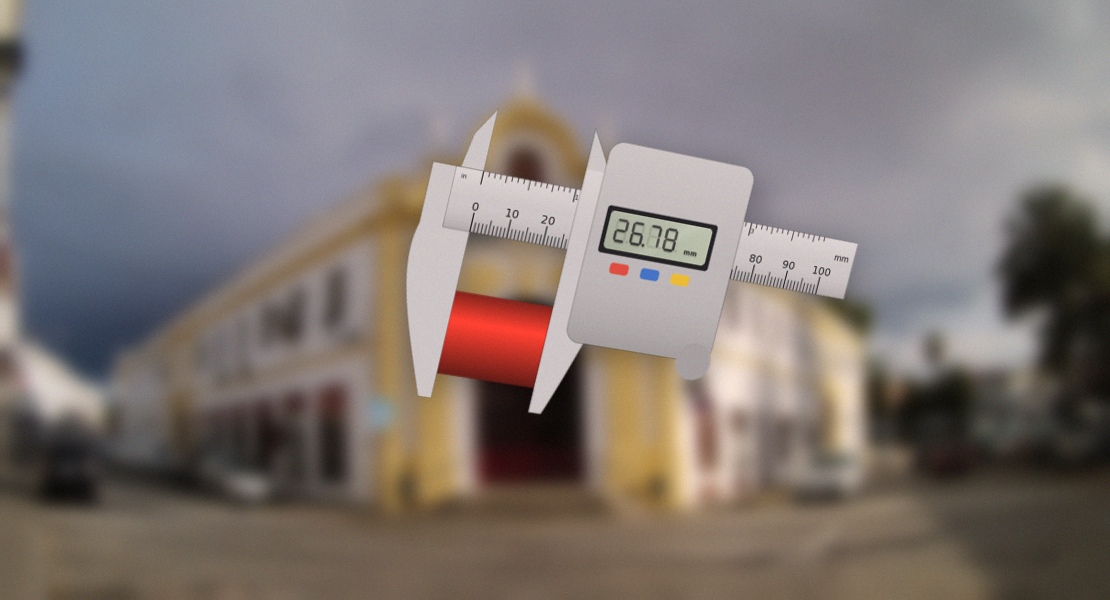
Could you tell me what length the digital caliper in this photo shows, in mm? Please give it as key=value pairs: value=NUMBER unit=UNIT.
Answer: value=26.78 unit=mm
